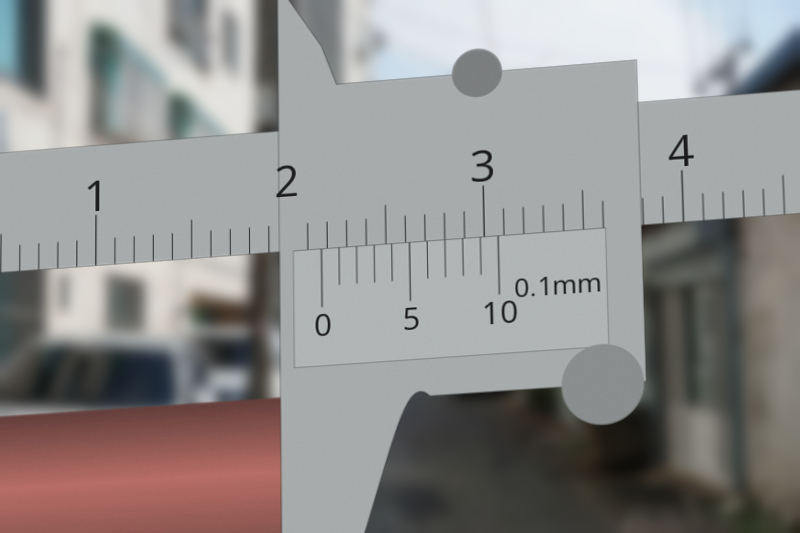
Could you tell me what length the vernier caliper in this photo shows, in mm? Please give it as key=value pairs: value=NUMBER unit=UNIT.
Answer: value=21.7 unit=mm
